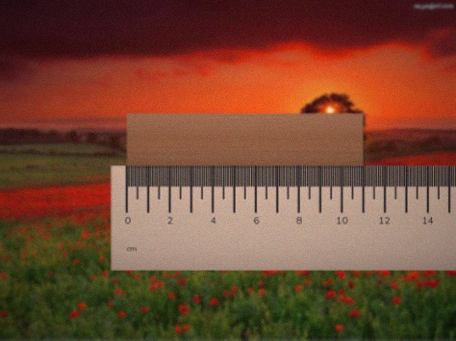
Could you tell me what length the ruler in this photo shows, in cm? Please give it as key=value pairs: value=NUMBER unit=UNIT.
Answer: value=11 unit=cm
